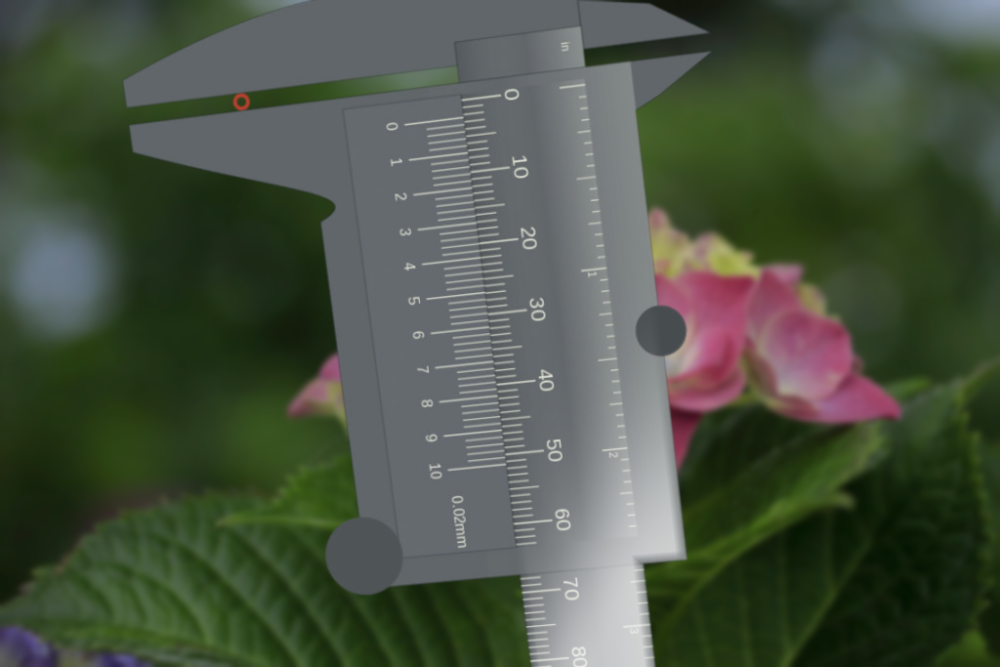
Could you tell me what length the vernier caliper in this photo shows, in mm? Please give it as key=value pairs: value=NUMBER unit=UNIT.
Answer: value=2.4 unit=mm
